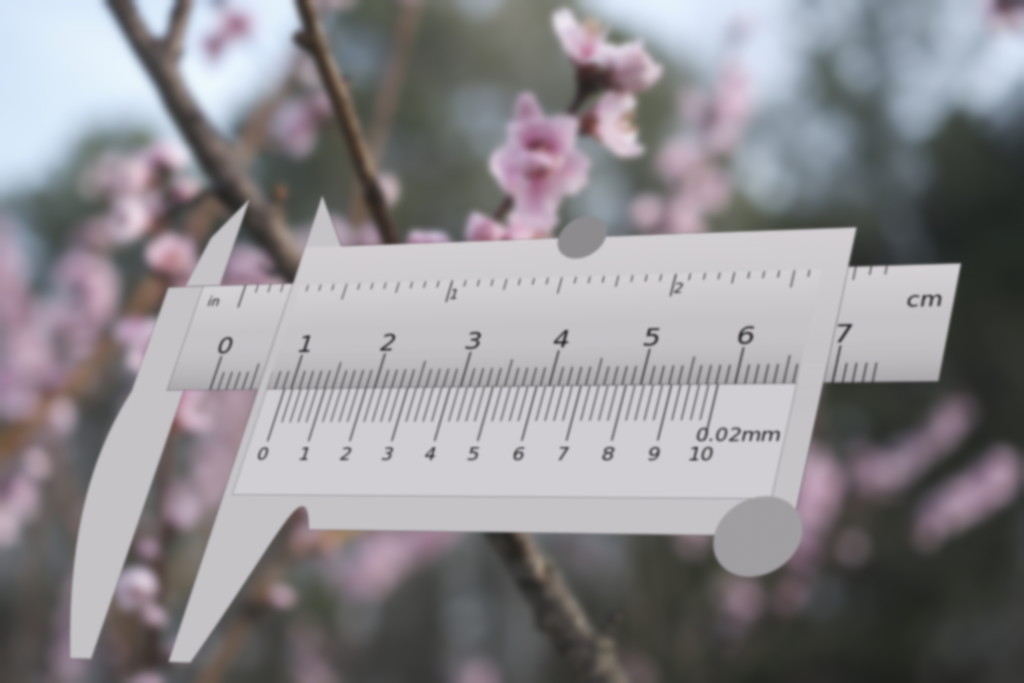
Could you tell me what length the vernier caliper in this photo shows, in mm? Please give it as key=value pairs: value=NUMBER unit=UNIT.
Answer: value=9.2 unit=mm
